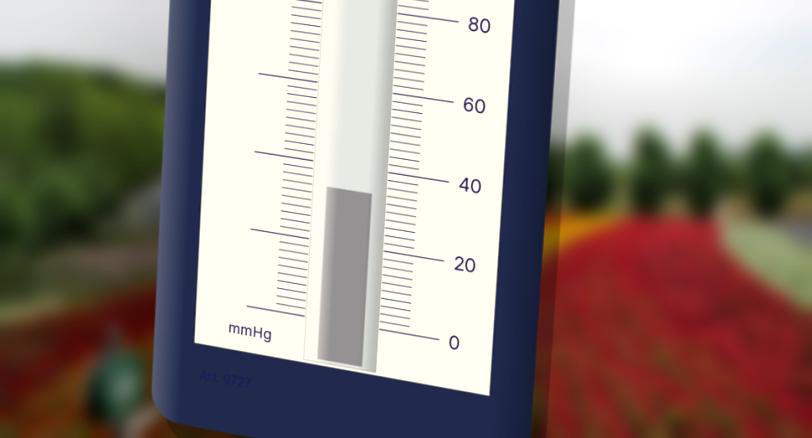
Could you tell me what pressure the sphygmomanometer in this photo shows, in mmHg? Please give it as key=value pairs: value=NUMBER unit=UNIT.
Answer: value=34 unit=mmHg
